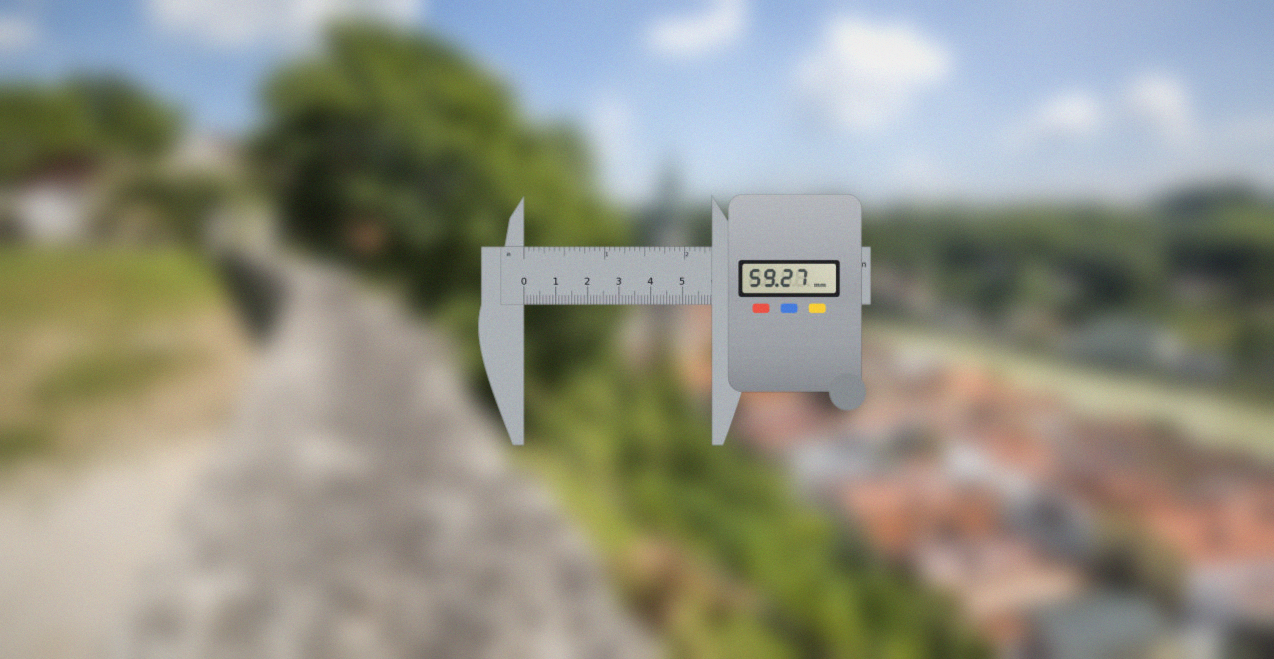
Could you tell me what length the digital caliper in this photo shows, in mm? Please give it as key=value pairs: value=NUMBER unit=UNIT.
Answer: value=59.27 unit=mm
